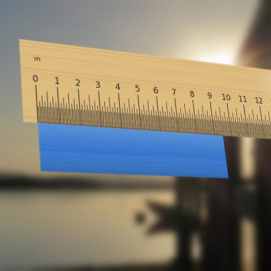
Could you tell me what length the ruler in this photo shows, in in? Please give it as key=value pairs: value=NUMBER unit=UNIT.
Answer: value=9.5 unit=in
